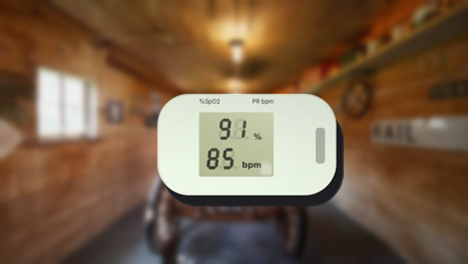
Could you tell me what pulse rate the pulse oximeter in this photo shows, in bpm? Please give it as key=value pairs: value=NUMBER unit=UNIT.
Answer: value=85 unit=bpm
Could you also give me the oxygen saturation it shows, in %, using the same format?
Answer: value=91 unit=%
